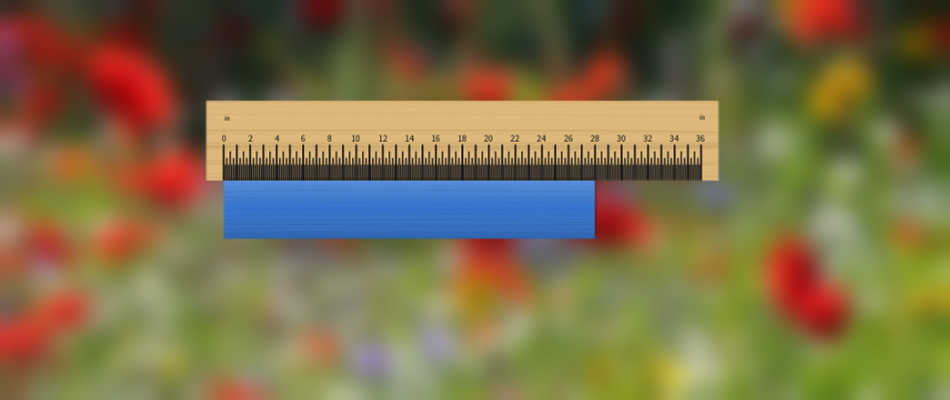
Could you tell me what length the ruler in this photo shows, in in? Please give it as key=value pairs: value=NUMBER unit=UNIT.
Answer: value=28 unit=in
